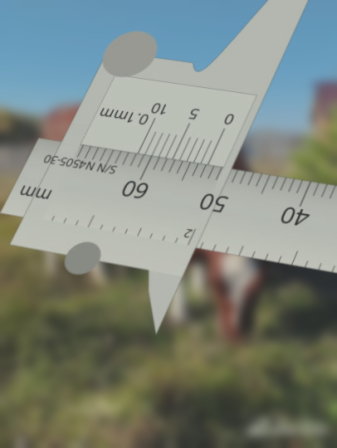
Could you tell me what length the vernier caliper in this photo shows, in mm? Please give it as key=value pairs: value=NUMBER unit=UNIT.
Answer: value=52.8 unit=mm
